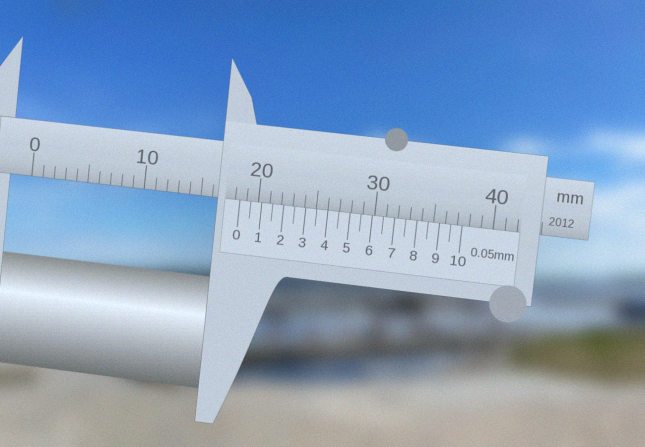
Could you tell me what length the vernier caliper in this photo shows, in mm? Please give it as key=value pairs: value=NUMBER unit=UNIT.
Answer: value=18.4 unit=mm
